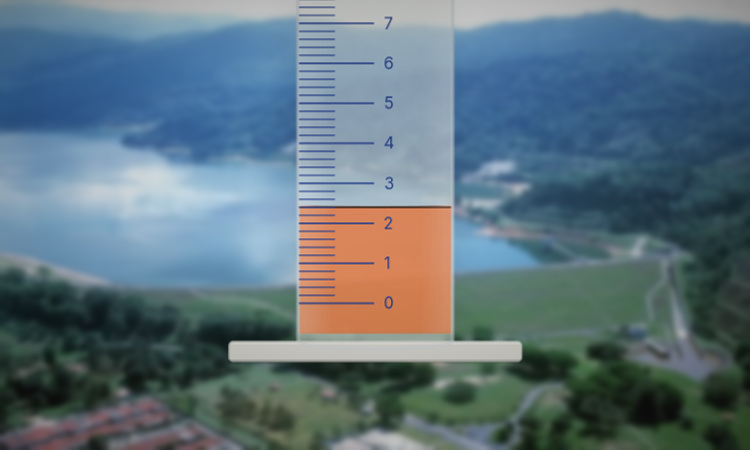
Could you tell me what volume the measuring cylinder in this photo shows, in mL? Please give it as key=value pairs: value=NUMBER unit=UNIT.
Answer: value=2.4 unit=mL
